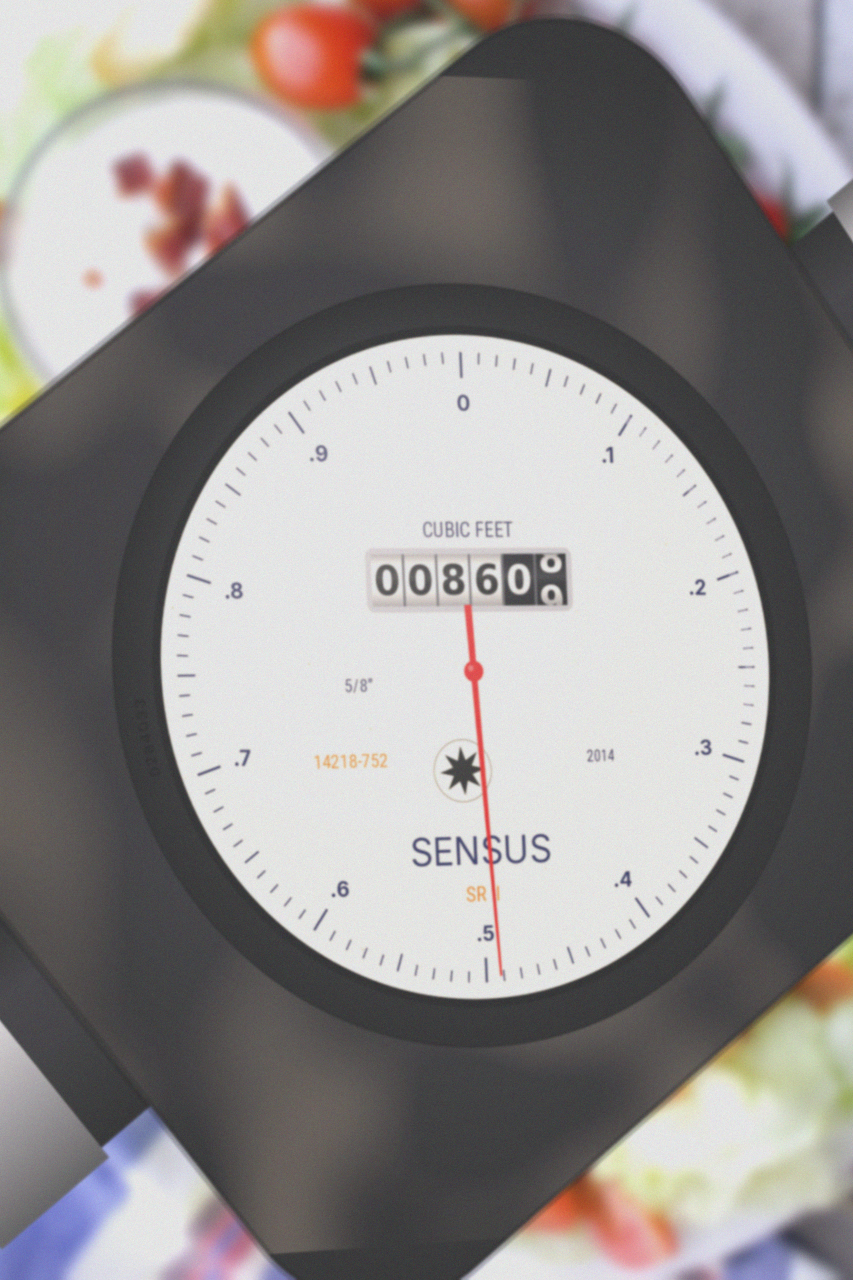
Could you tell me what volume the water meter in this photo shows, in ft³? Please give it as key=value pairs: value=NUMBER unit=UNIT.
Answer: value=8608.49 unit=ft³
